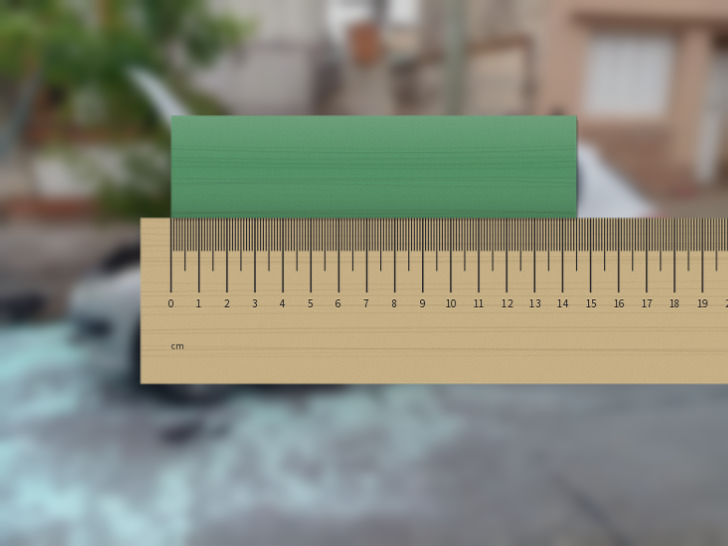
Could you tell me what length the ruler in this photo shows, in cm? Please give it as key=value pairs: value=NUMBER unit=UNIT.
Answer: value=14.5 unit=cm
